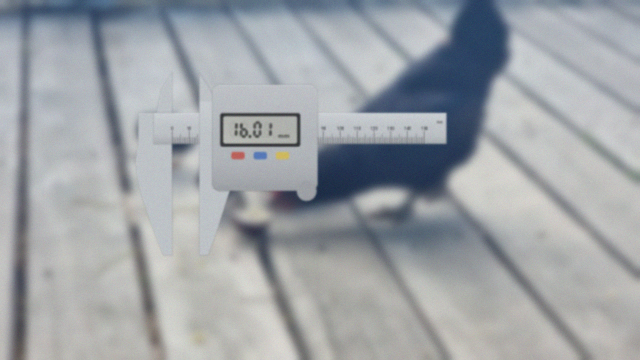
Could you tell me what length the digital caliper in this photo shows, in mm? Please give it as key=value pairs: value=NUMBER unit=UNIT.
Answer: value=16.01 unit=mm
